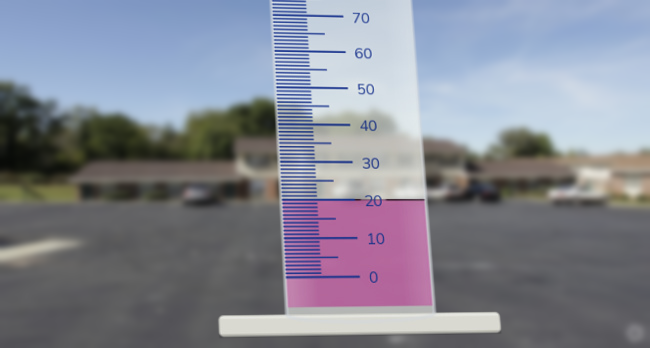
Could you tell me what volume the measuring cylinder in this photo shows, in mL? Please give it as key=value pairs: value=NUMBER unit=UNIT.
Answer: value=20 unit=mL
